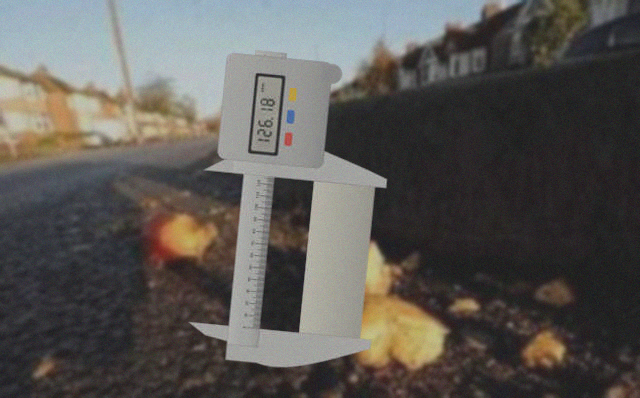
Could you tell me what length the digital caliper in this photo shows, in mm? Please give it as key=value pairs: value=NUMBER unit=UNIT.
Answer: value=126.18 unit=mm
